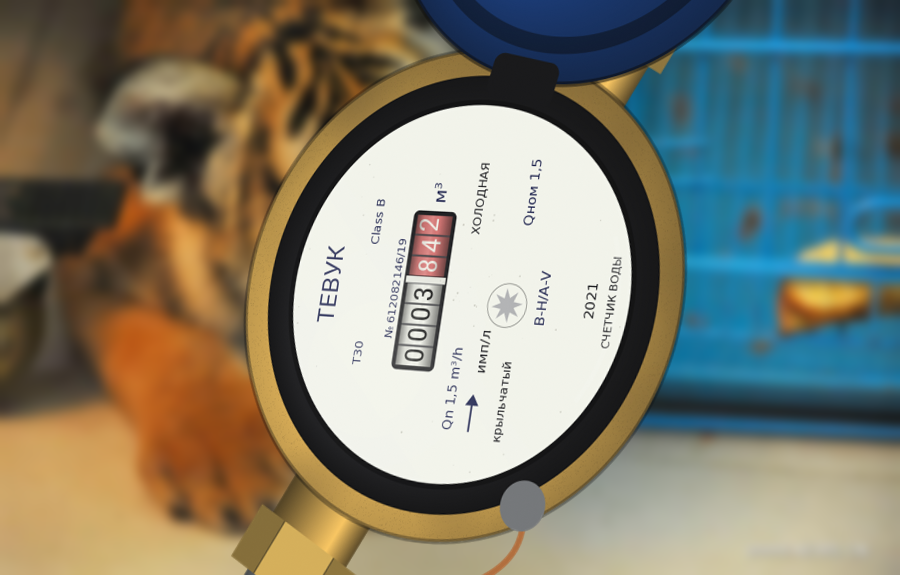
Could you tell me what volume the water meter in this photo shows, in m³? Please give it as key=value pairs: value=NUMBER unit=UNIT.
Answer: value=3.842 unit=m³
